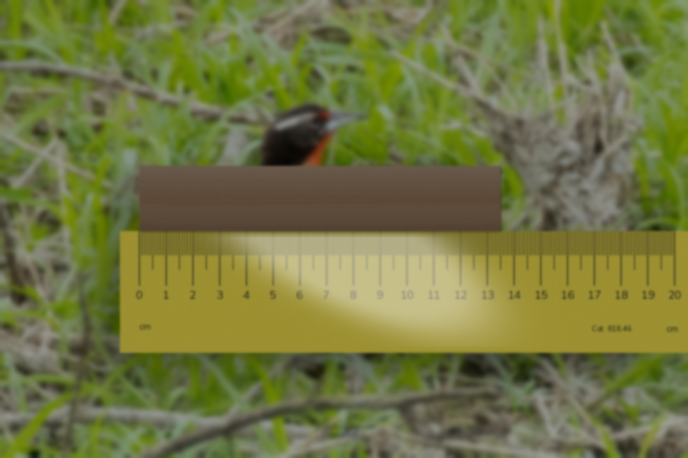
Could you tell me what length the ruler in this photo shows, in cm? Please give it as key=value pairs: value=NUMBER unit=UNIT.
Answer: value=13.5 unit=cm
